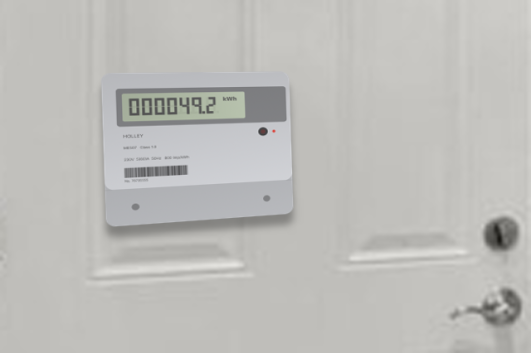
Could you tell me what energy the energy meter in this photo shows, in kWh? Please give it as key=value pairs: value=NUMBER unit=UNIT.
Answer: value=49.2 unit=kWh
